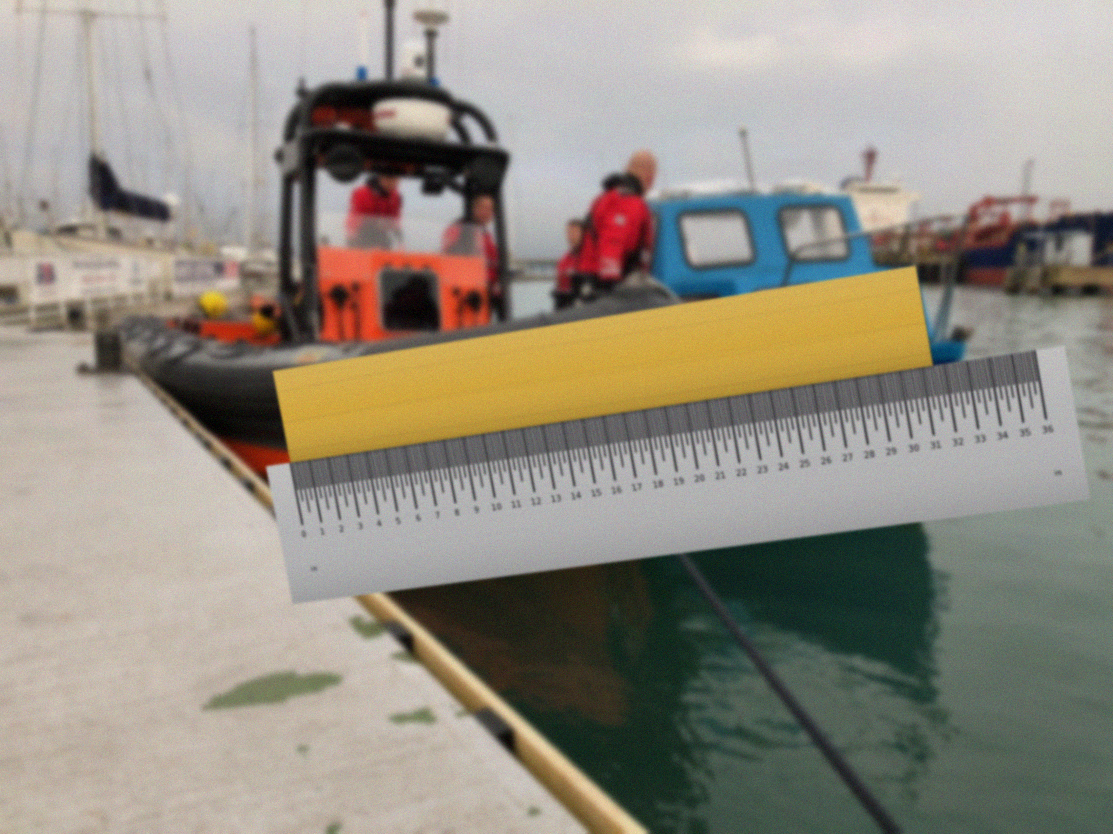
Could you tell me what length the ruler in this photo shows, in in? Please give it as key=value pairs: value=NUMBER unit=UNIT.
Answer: value=31.5 unit=in
